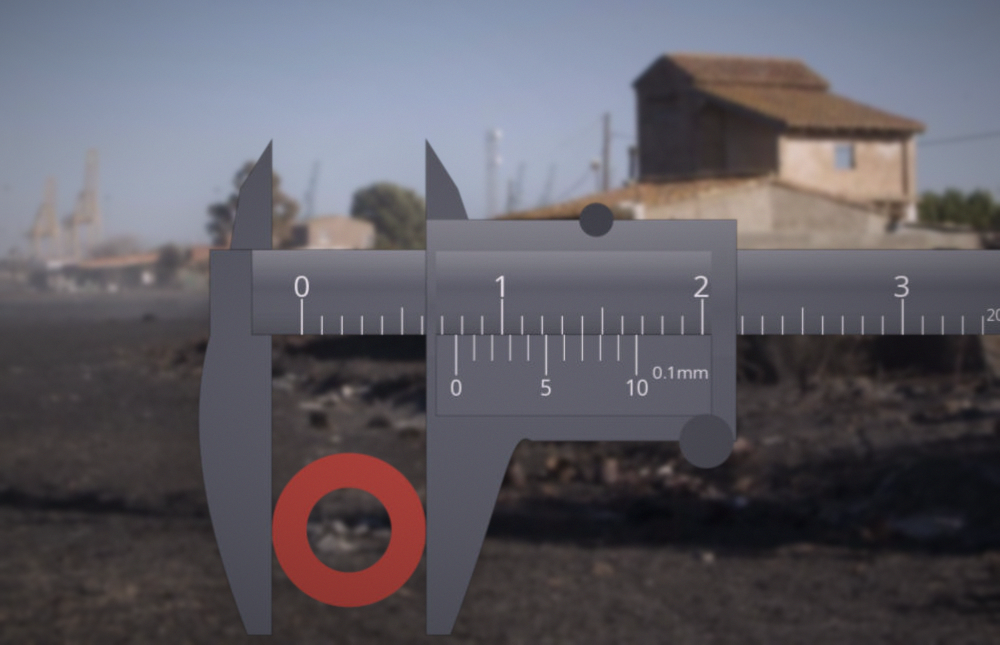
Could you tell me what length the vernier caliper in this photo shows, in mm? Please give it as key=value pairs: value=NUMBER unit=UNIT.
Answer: value=7.7 unit=mm
